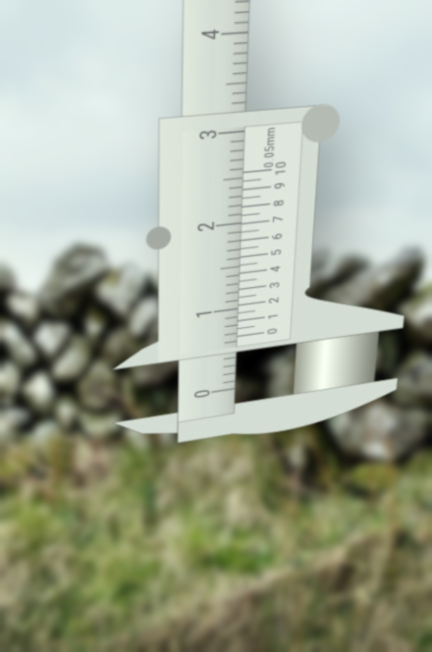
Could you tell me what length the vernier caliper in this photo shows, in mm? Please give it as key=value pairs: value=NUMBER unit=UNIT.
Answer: value=6.6 unit=mm
